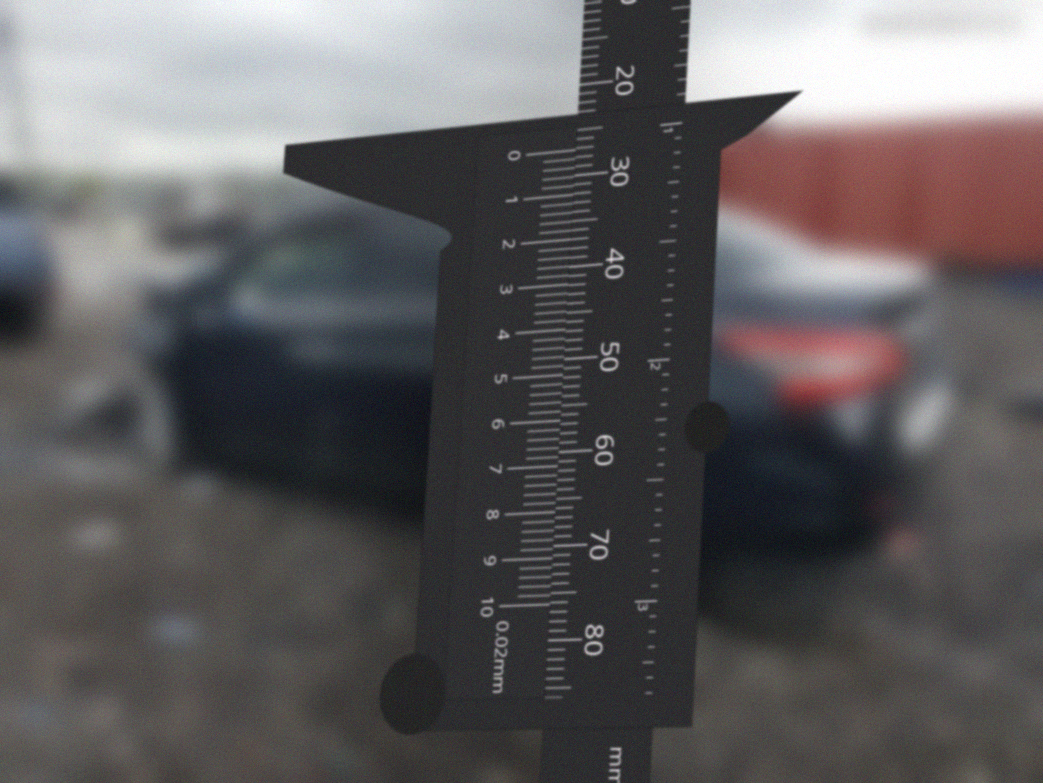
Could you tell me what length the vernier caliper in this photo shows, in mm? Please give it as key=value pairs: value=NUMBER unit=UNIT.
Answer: value=27.2 unit=mm
